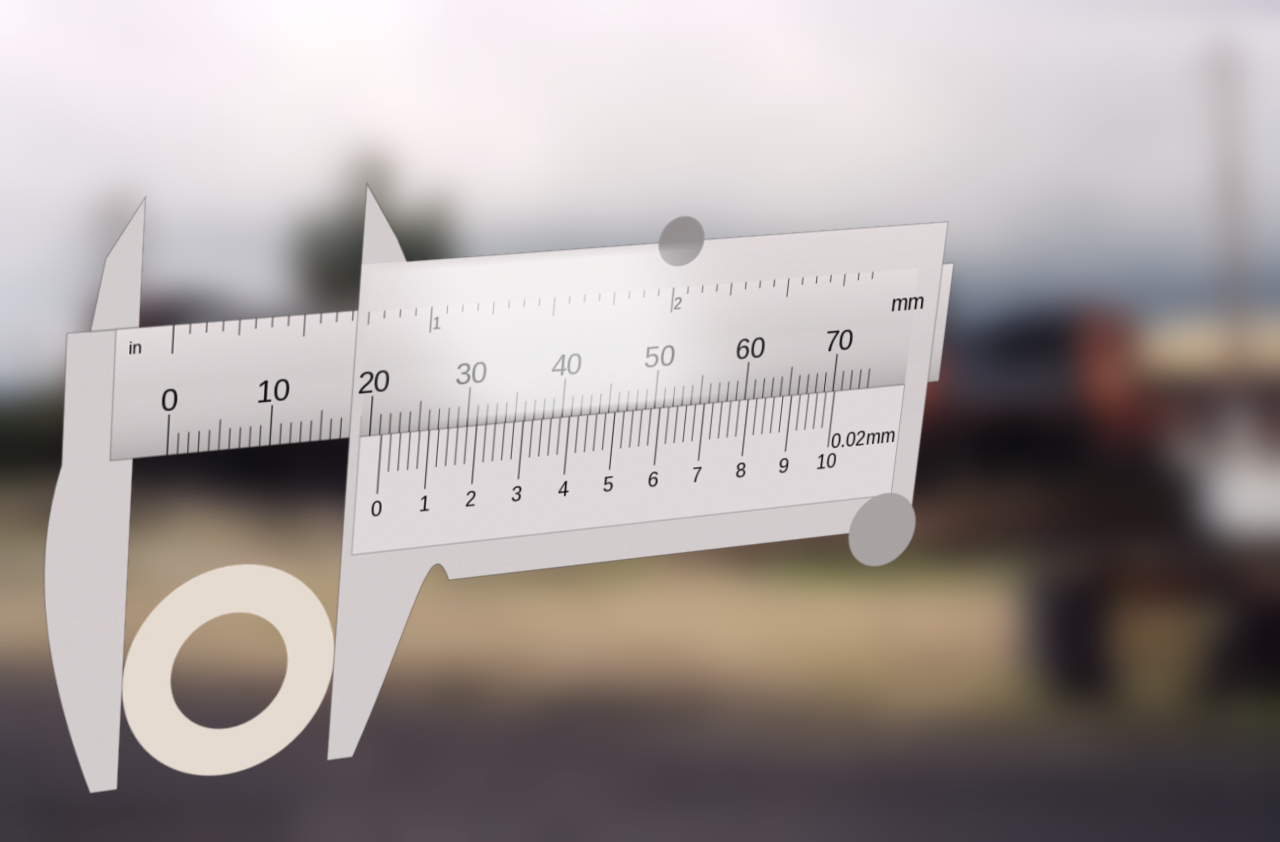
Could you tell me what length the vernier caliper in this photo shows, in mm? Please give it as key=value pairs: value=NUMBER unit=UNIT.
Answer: value=21.2 unit=mm
